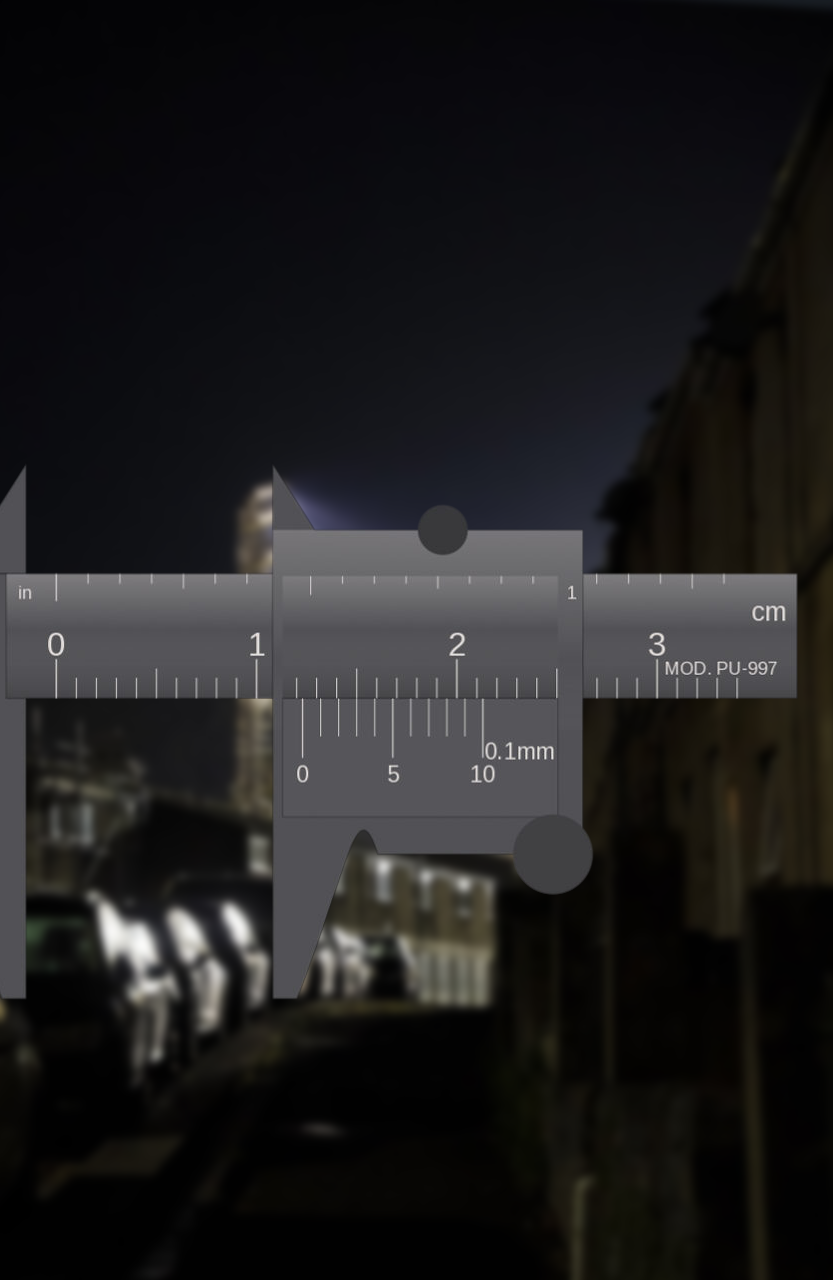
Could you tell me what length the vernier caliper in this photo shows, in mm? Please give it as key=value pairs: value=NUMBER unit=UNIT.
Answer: value=12.3 unit=mm
